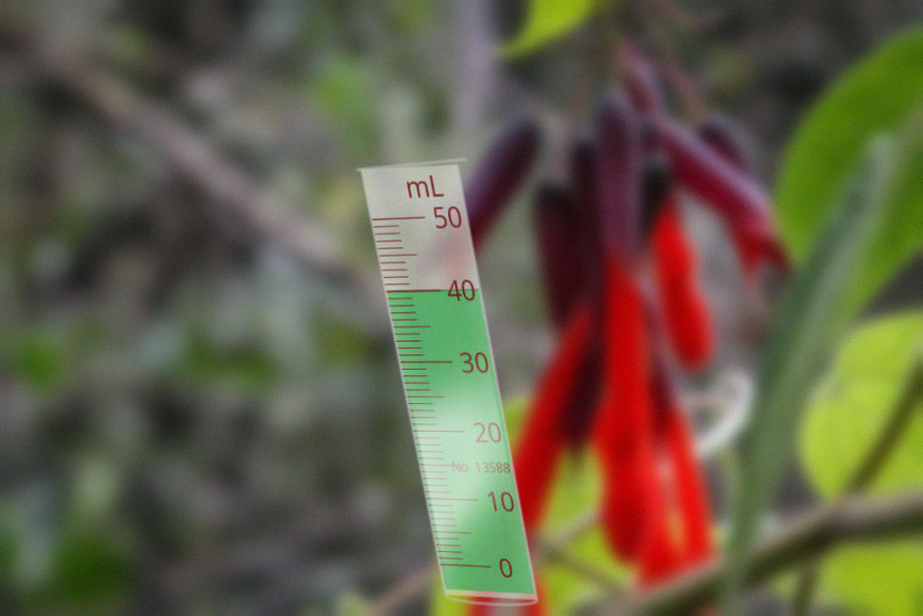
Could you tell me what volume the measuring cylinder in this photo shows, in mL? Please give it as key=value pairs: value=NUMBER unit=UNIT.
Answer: value=40 unit=mL
